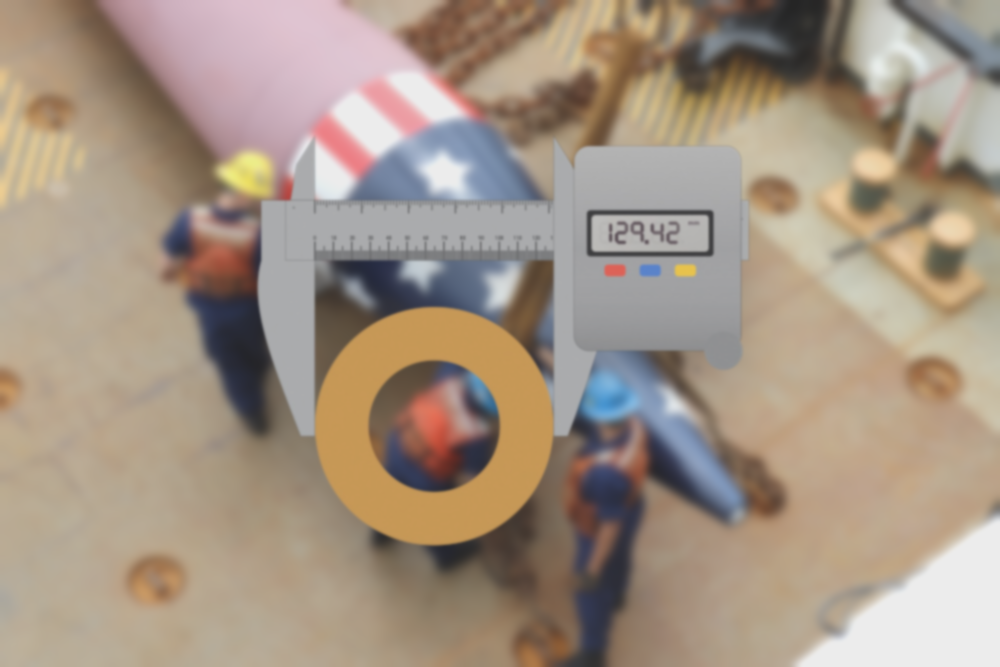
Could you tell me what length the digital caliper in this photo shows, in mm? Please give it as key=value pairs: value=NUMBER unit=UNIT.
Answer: value=129.42 unit=mm
